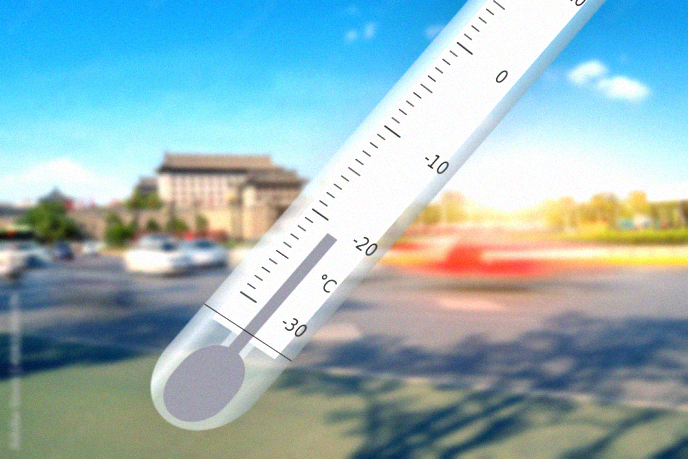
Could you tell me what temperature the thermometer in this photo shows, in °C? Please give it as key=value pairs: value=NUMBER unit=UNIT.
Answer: value=-21 unit=°C
